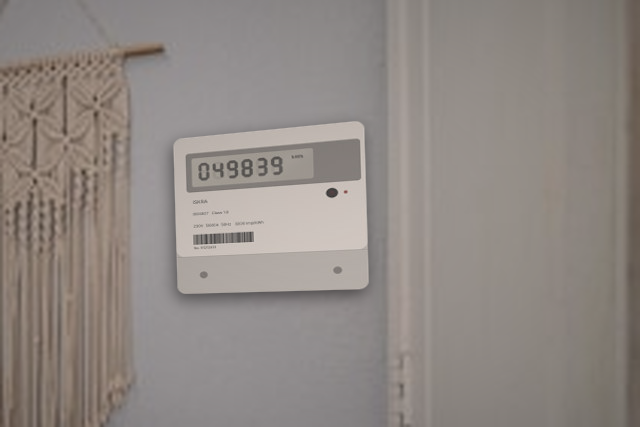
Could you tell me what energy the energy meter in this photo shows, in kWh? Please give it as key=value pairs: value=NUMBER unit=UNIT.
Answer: value=49839 unit=kWh
